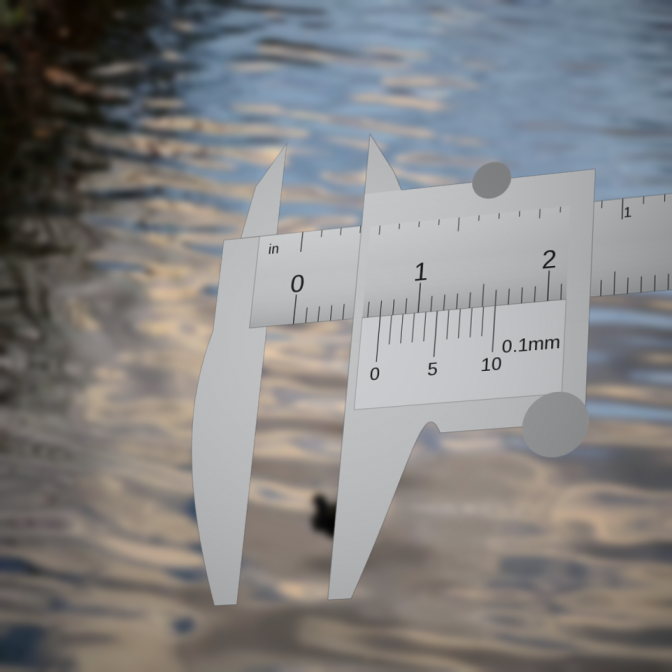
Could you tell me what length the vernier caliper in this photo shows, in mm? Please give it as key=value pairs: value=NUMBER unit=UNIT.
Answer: value=7.0 unit=mm
